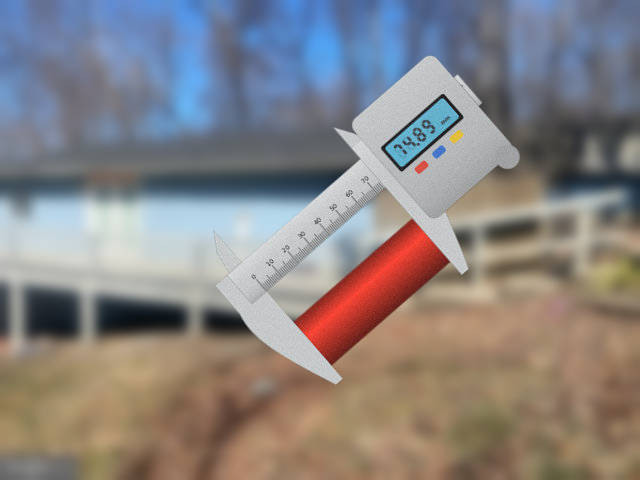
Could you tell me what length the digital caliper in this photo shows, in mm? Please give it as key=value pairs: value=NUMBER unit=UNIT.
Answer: value=74.89 unit=mm
